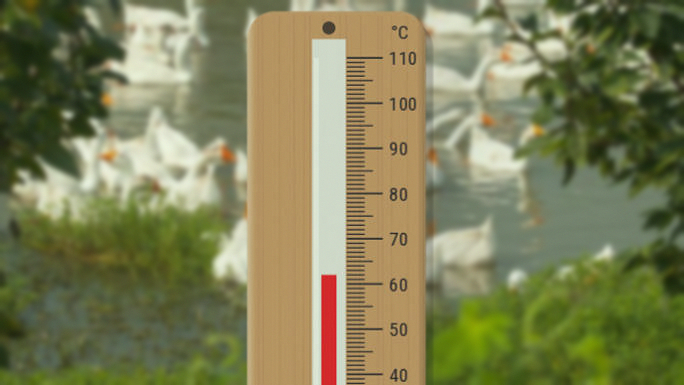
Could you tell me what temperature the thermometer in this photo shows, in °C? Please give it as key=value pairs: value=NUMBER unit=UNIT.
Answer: value=62 unit=°C
